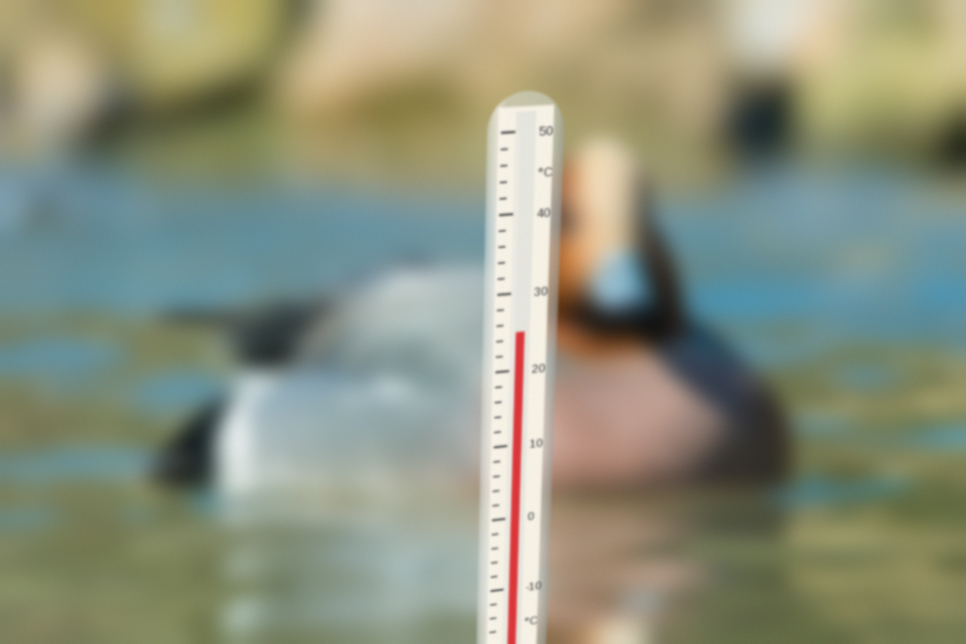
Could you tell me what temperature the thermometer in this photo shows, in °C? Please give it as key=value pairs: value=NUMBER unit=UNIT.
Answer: value=25 unit=°C
